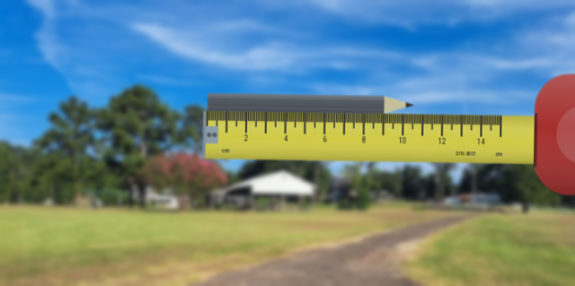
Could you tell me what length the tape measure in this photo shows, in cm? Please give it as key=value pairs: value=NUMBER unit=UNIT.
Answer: value=10.5 unit=cm
